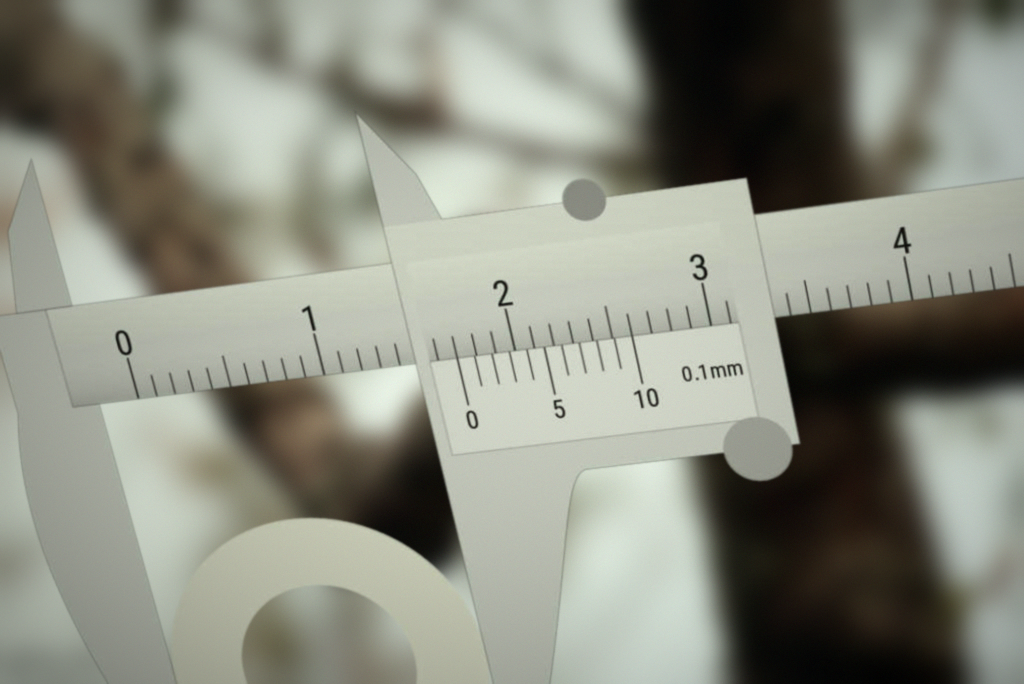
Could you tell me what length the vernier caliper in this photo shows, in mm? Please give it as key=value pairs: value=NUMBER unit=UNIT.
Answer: value=17.0 unit=mm
